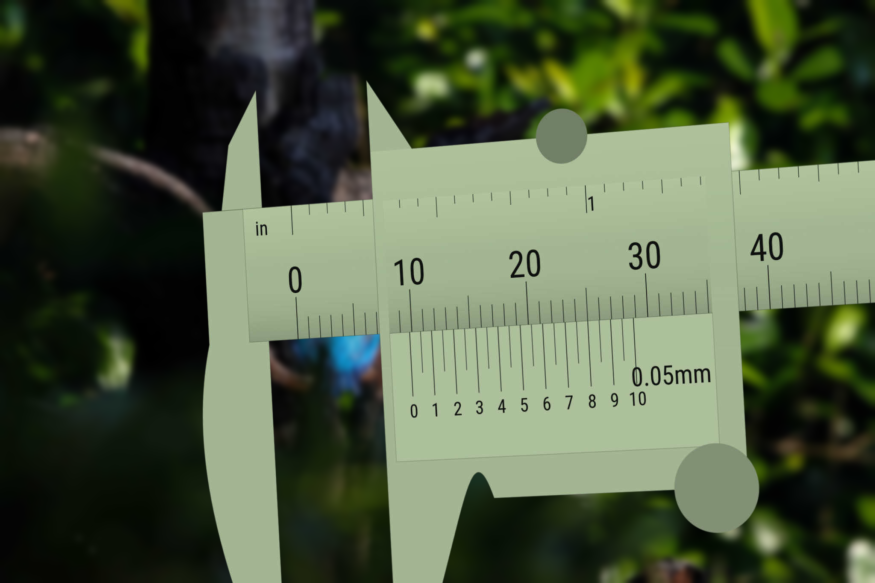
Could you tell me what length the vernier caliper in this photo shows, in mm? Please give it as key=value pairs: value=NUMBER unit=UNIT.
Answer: value=9.8 unit=mm
